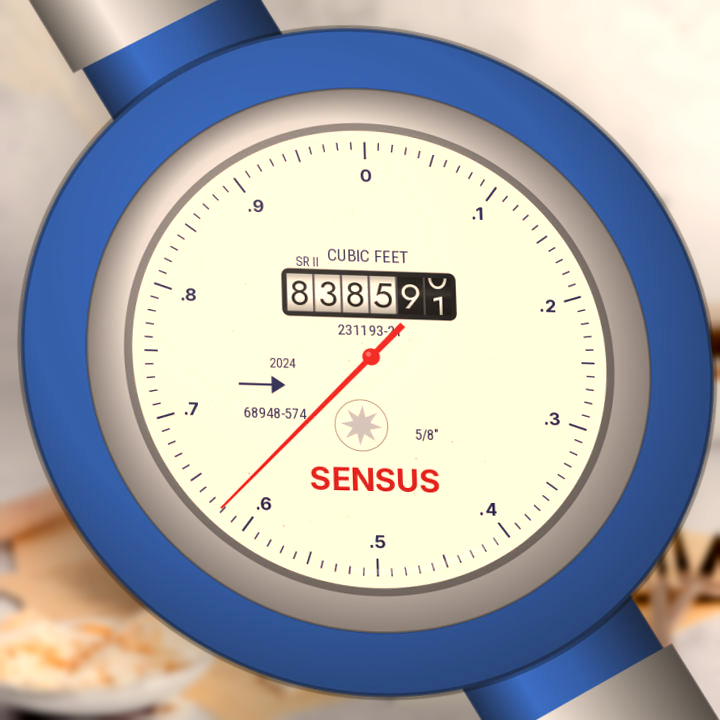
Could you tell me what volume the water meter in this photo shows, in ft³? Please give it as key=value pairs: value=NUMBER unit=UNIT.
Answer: value=838590.62 unit=ft³
